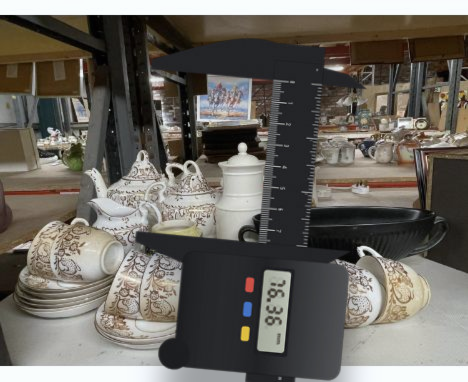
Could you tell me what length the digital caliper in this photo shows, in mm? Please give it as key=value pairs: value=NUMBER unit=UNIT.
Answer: value=76.36 unit=mm
